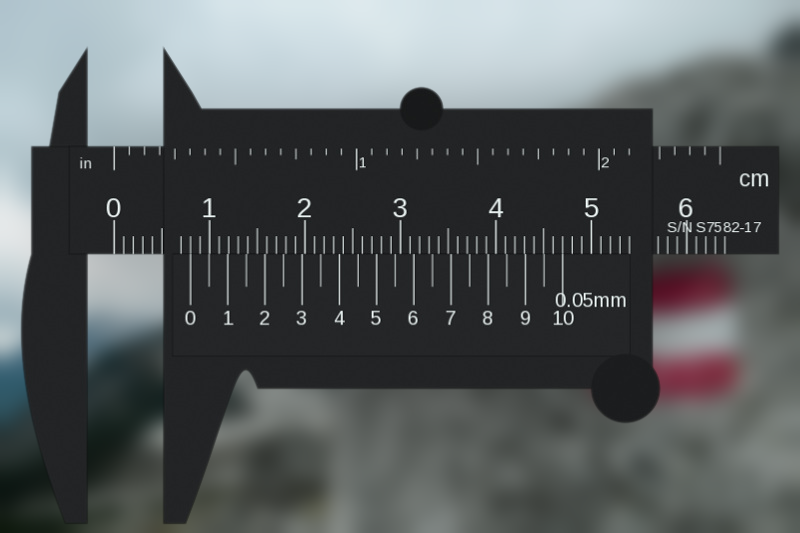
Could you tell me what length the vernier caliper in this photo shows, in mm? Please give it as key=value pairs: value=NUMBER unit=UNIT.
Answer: value=8.0 unit=mm
